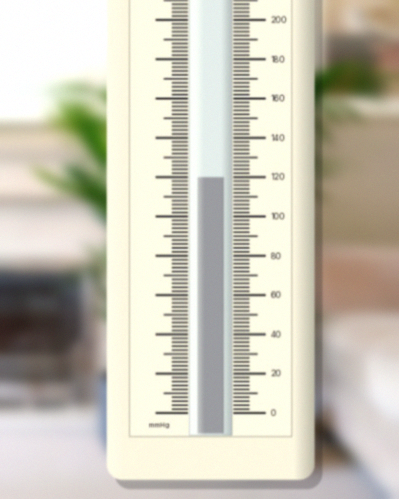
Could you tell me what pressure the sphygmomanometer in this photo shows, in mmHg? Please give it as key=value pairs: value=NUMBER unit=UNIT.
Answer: value=120 unit=mmHg
